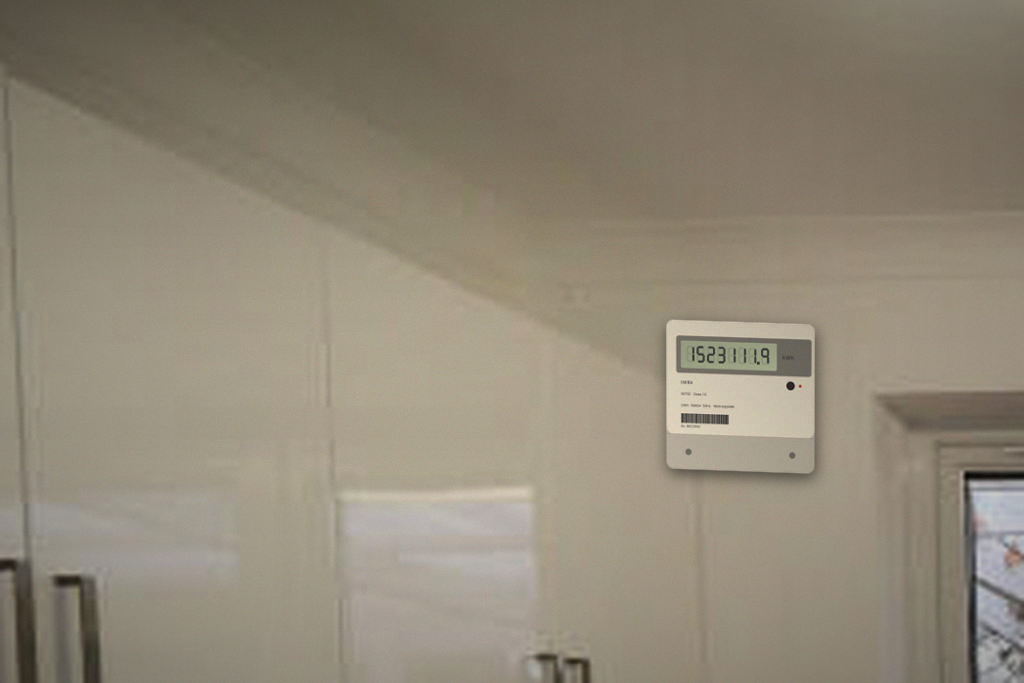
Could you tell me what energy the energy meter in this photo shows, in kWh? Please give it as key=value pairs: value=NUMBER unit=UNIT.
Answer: value=1523111.9 unit=kWh
